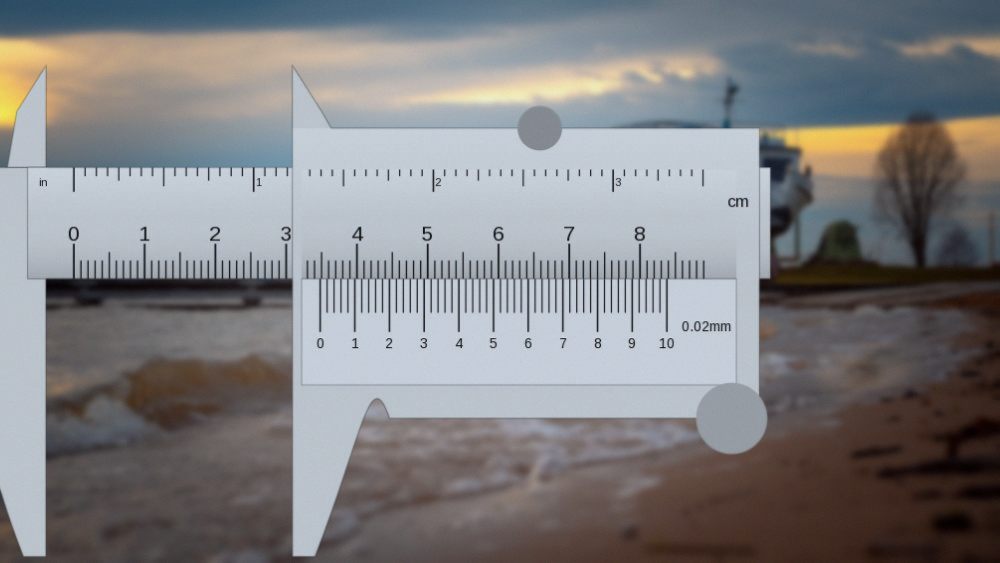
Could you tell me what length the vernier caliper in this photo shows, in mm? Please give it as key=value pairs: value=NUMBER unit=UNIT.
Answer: value=34.8 unit=mm
